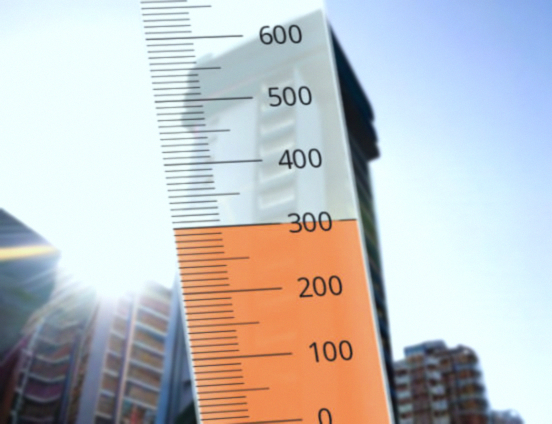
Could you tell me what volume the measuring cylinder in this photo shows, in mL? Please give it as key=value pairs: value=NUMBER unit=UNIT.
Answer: value=300 unit=mL
